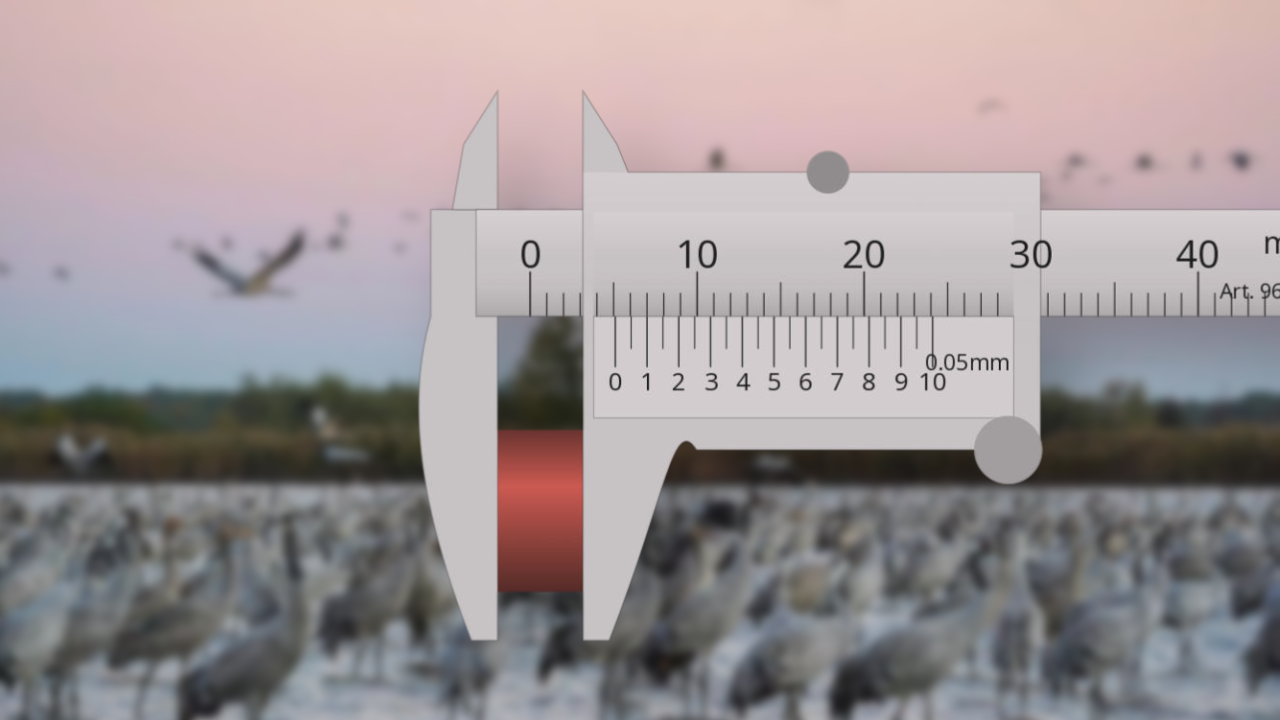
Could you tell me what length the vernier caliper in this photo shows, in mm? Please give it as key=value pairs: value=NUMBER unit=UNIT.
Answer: value=5.1 unit=mm
